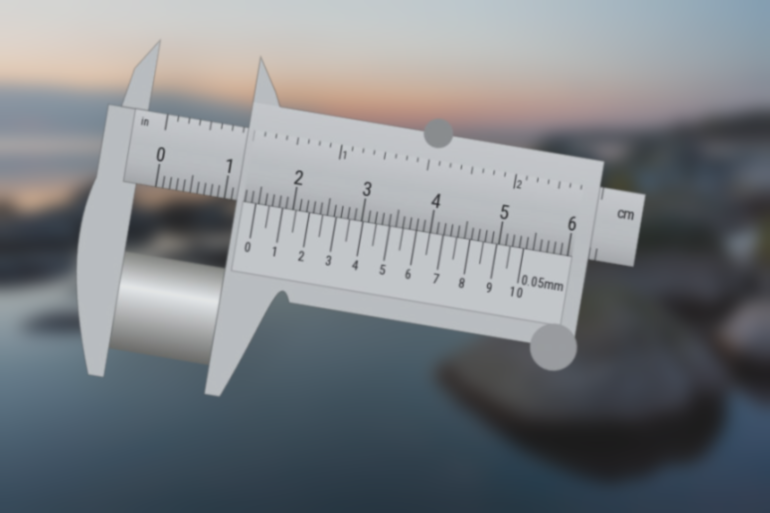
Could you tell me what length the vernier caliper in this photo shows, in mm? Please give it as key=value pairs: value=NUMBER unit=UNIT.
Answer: value=14.6 unit=mm
